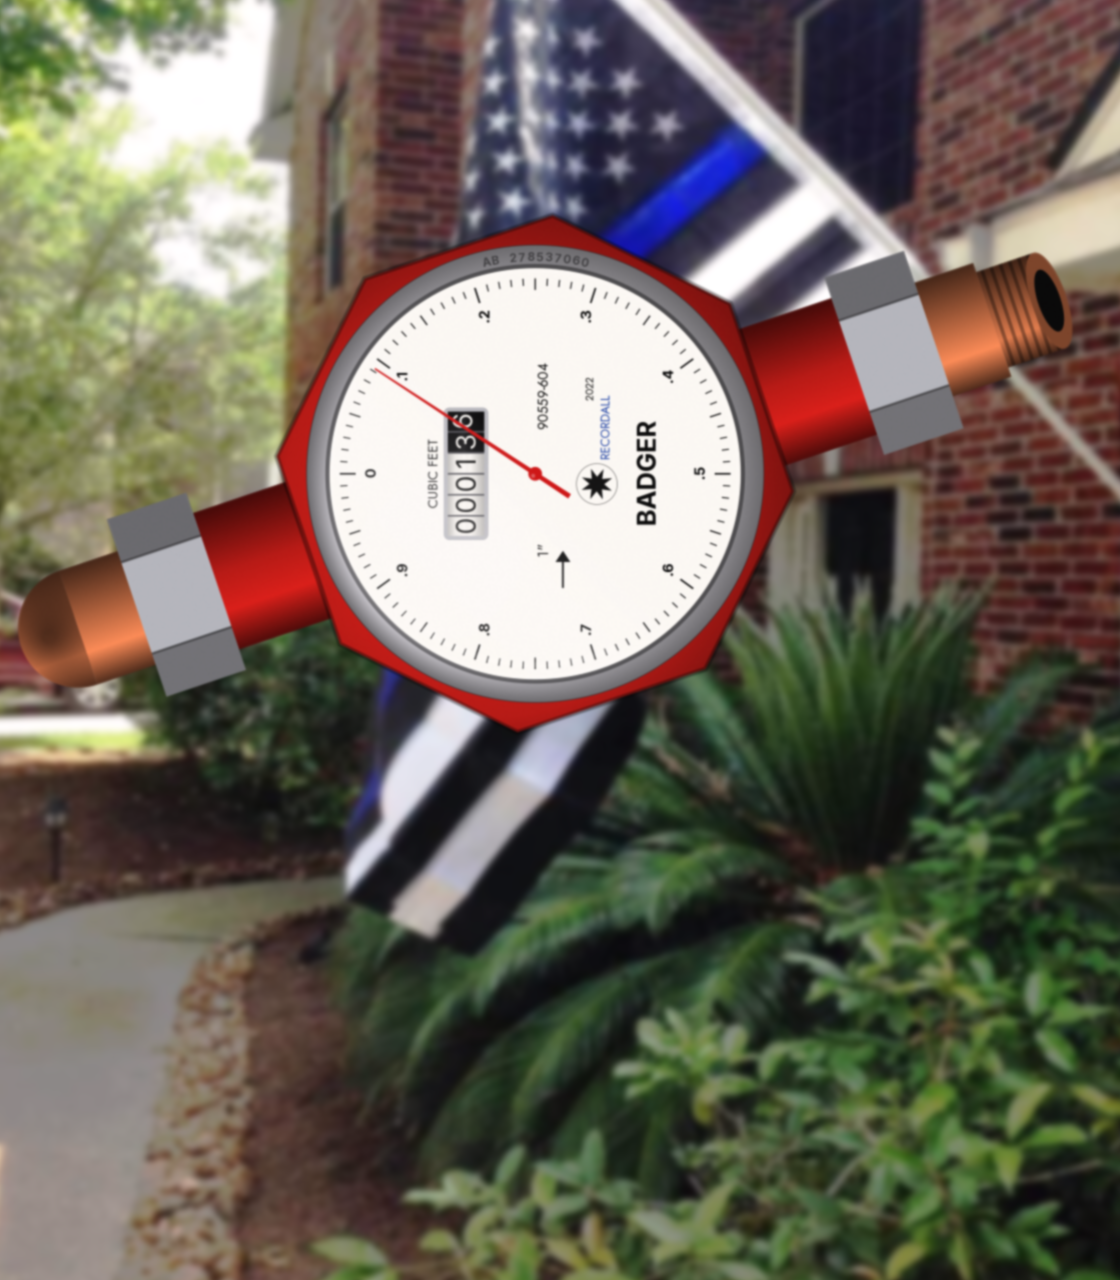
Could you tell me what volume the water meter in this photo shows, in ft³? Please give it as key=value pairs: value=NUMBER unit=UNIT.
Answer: value=136.09 unit=ft³
